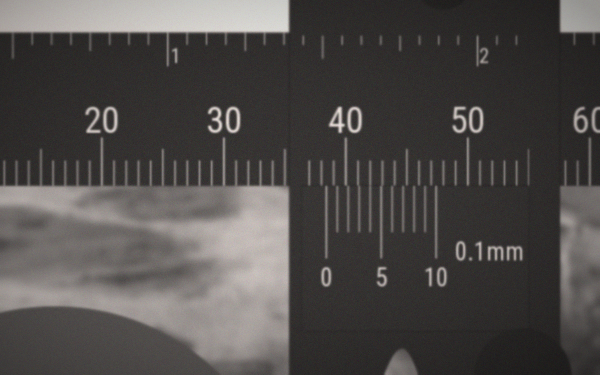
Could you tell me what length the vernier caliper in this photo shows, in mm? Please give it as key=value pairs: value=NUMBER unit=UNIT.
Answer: value=38.4 unit=mm
